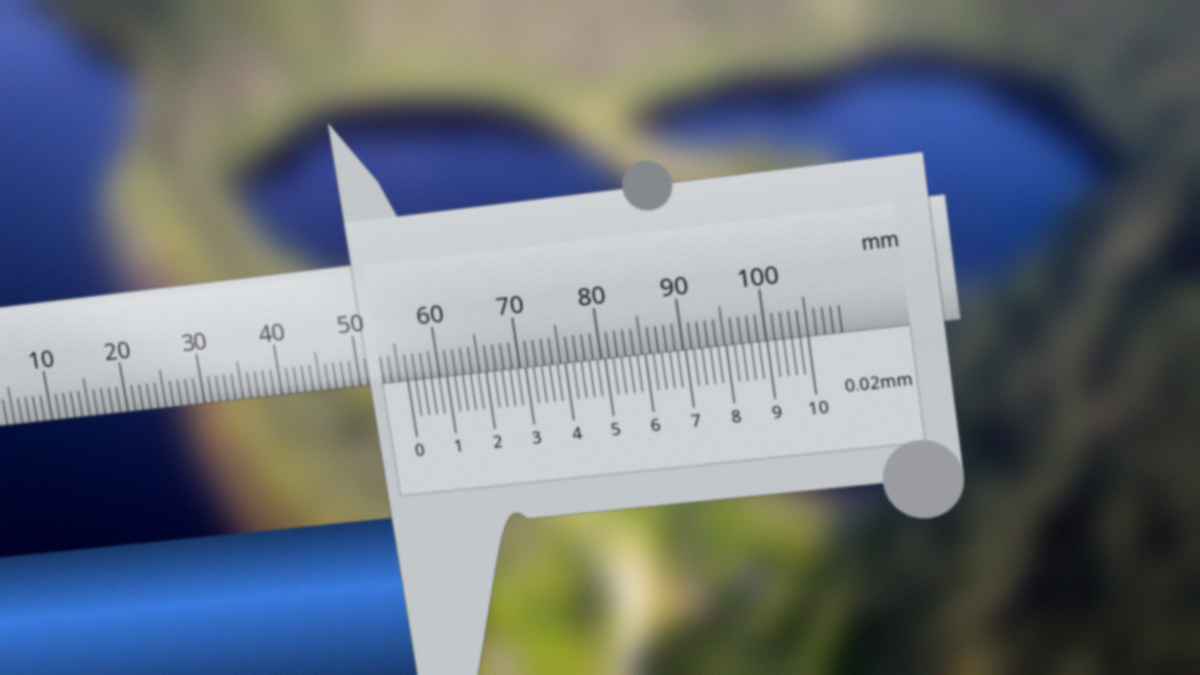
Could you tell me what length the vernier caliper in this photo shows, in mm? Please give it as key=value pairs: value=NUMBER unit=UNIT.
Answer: value=56.0 unit=mm
